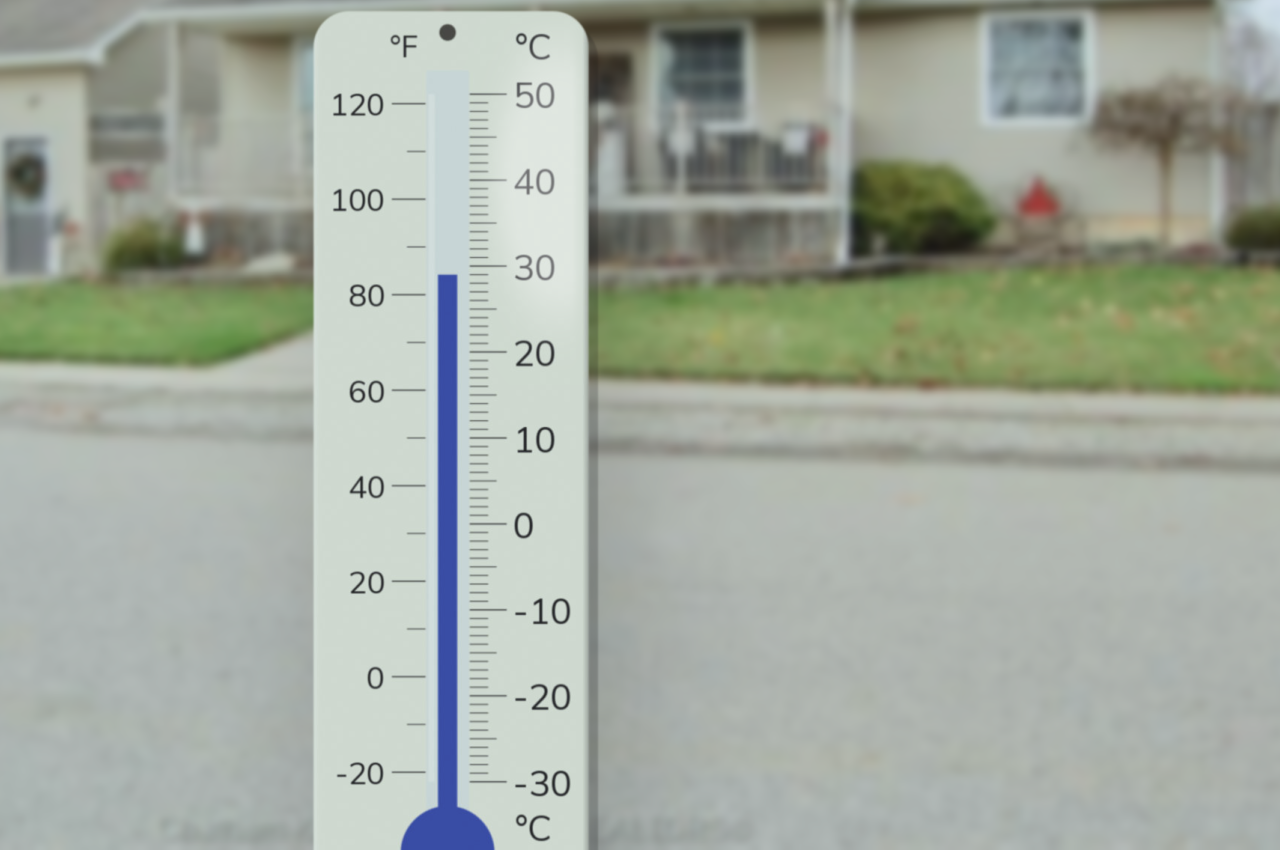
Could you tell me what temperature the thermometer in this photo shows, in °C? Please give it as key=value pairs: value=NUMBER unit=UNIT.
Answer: value=29 unit=°C
